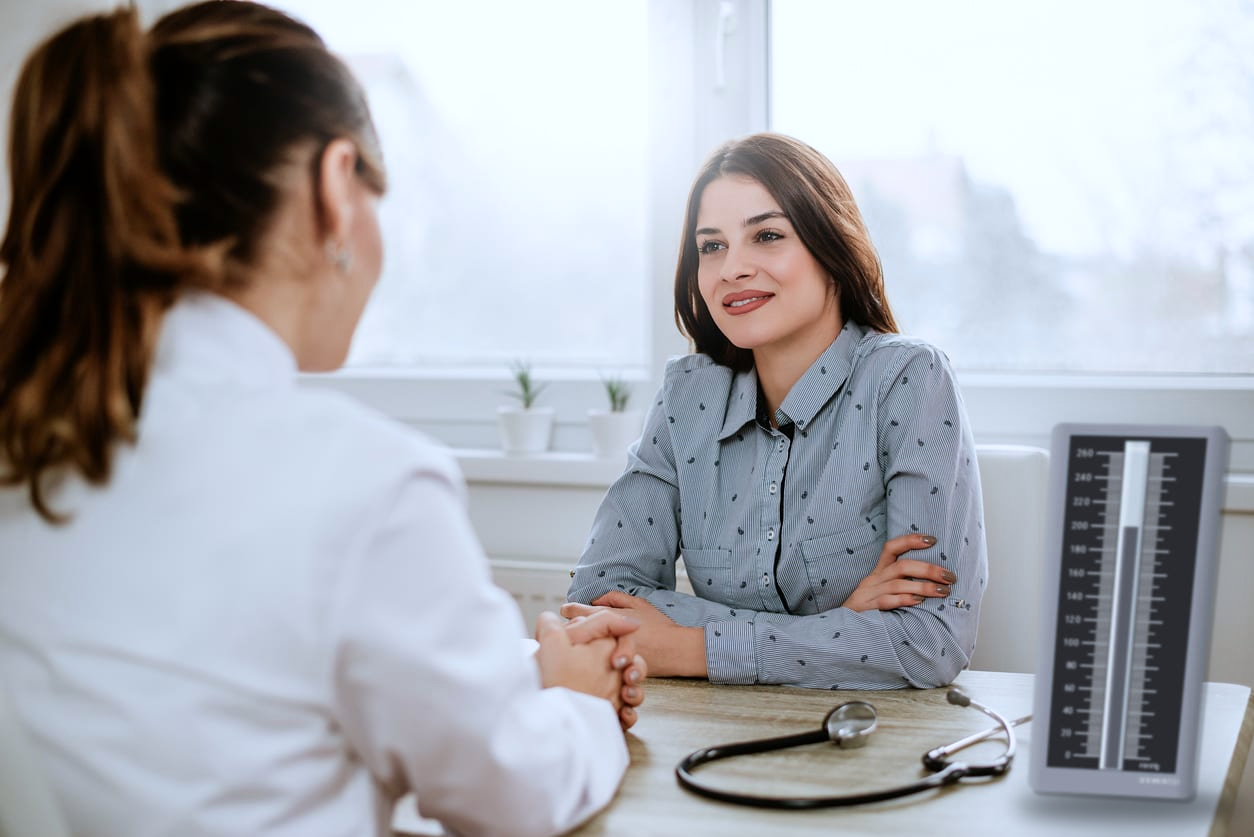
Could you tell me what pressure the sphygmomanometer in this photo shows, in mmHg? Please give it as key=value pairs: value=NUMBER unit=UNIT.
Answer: value=200 unit=mmHg
